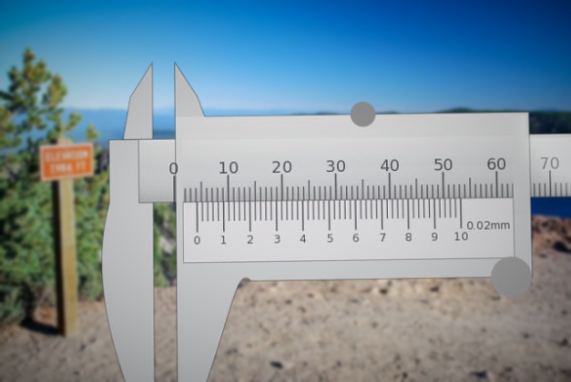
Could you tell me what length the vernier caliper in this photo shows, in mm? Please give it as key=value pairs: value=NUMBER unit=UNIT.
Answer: value=4.2 unit=mm
